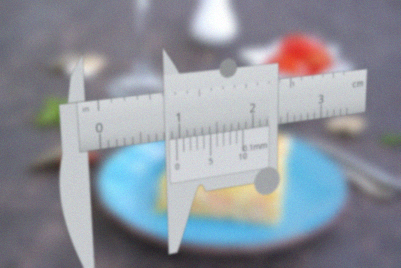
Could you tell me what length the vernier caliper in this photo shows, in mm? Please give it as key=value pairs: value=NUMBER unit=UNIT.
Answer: value=9.6 unit=mm
